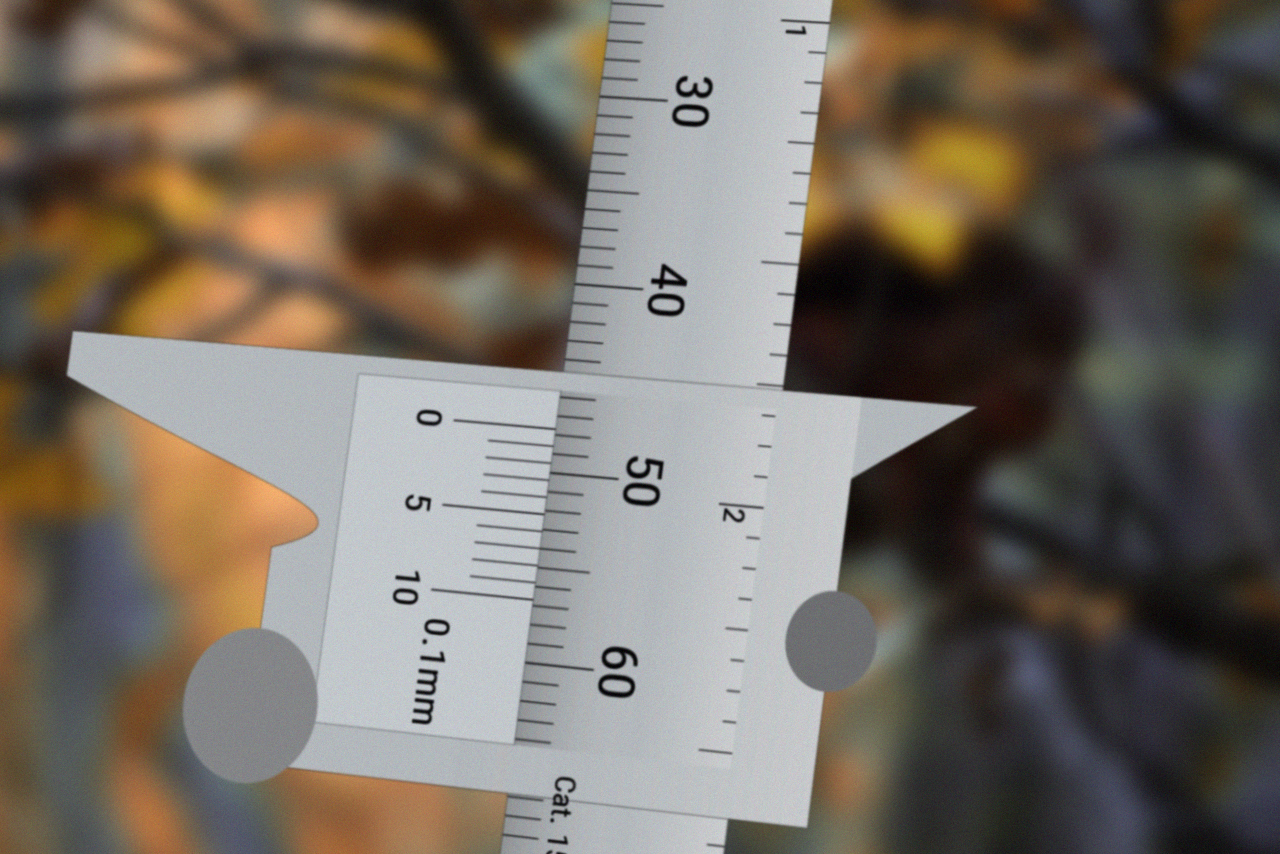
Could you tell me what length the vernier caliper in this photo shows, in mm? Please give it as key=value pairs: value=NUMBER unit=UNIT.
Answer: value=47.7 unit=mm
